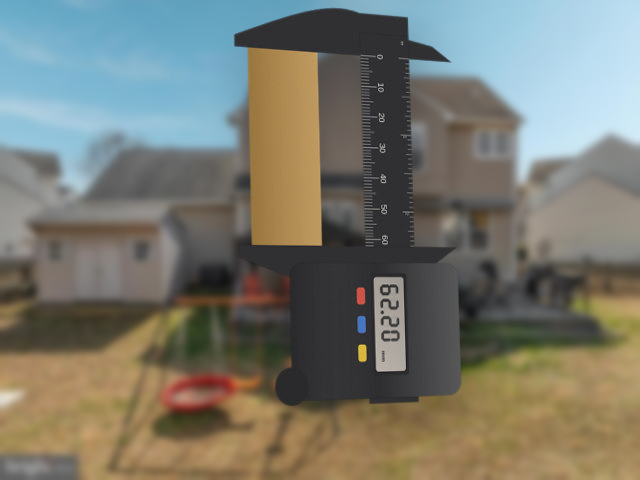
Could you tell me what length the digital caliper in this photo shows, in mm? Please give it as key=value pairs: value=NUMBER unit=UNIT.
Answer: value=62.20 unit=mm
